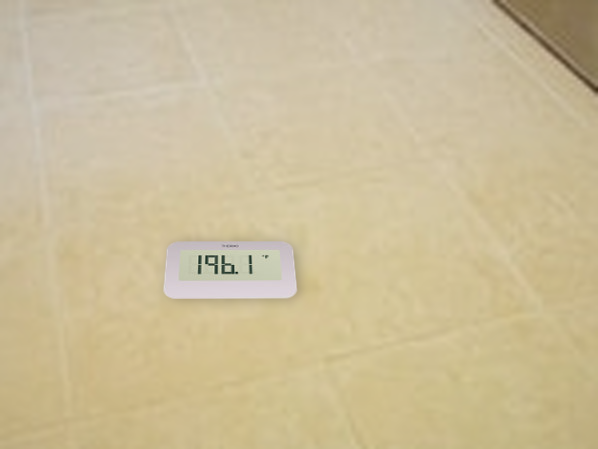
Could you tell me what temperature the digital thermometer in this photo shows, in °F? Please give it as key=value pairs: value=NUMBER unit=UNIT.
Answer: value=196.1 unit=°F
